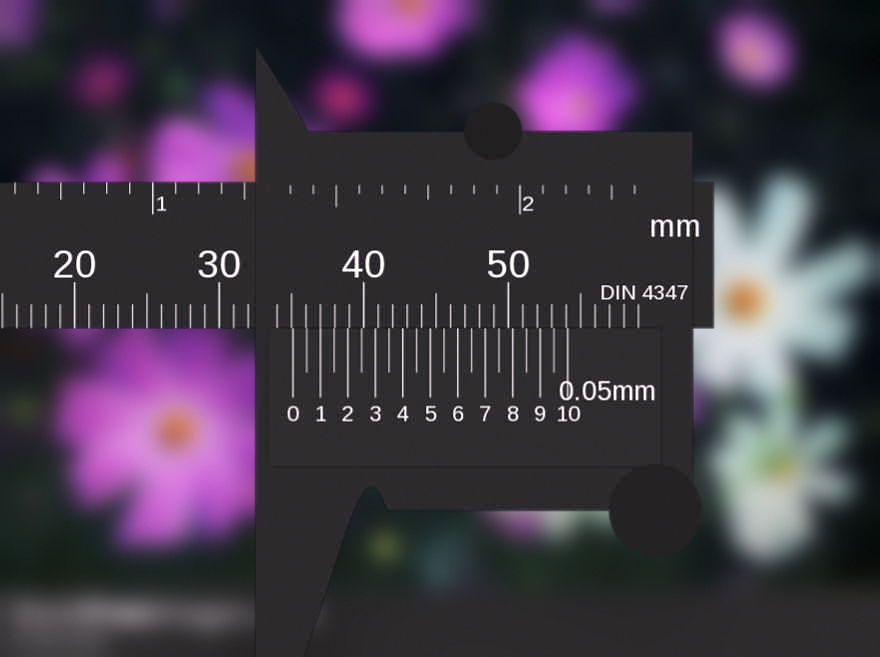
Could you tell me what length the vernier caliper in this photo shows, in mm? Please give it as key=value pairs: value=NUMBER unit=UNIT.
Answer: value=35.1 unit=mm
